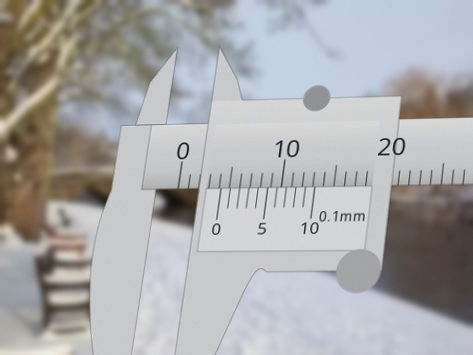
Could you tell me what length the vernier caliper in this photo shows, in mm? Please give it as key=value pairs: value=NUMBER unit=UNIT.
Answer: value=4.2 unit=mm
